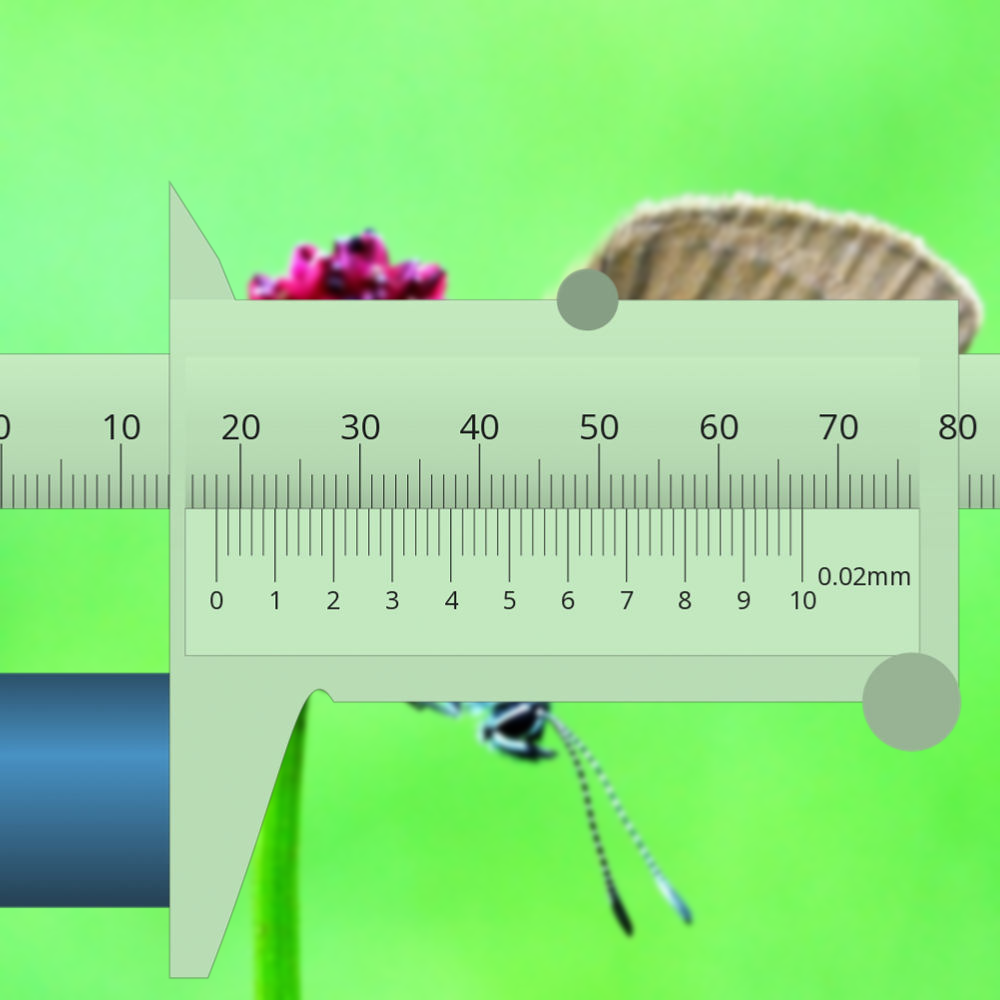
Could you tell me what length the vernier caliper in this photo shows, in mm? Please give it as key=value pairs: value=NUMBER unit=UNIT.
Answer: value=18.0 unit=mm
